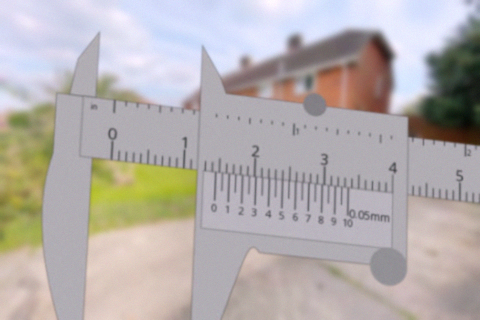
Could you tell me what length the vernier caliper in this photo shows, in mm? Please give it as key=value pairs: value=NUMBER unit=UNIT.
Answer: value=14.5 unit=mm
